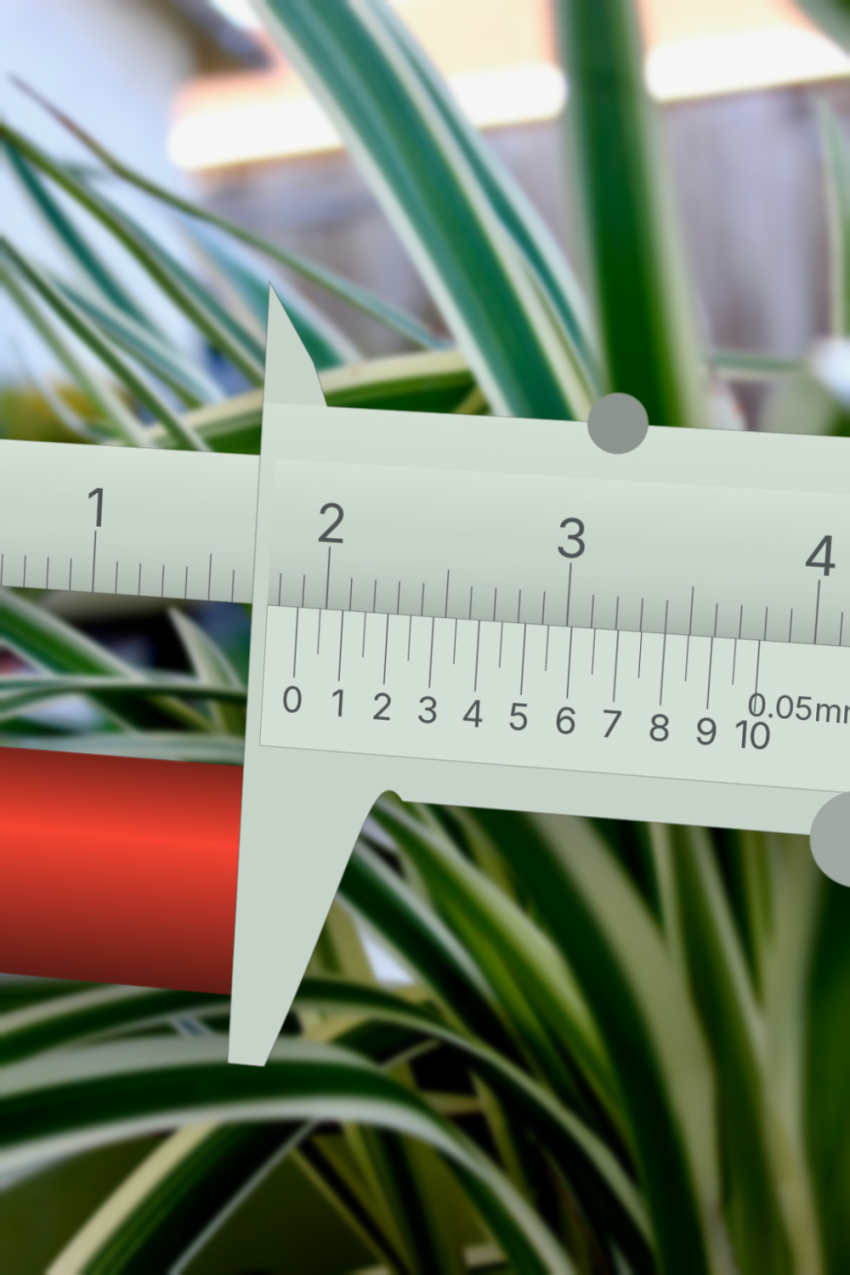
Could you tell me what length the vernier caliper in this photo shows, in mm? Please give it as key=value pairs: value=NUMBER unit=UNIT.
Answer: value=18.8 unit=mm
